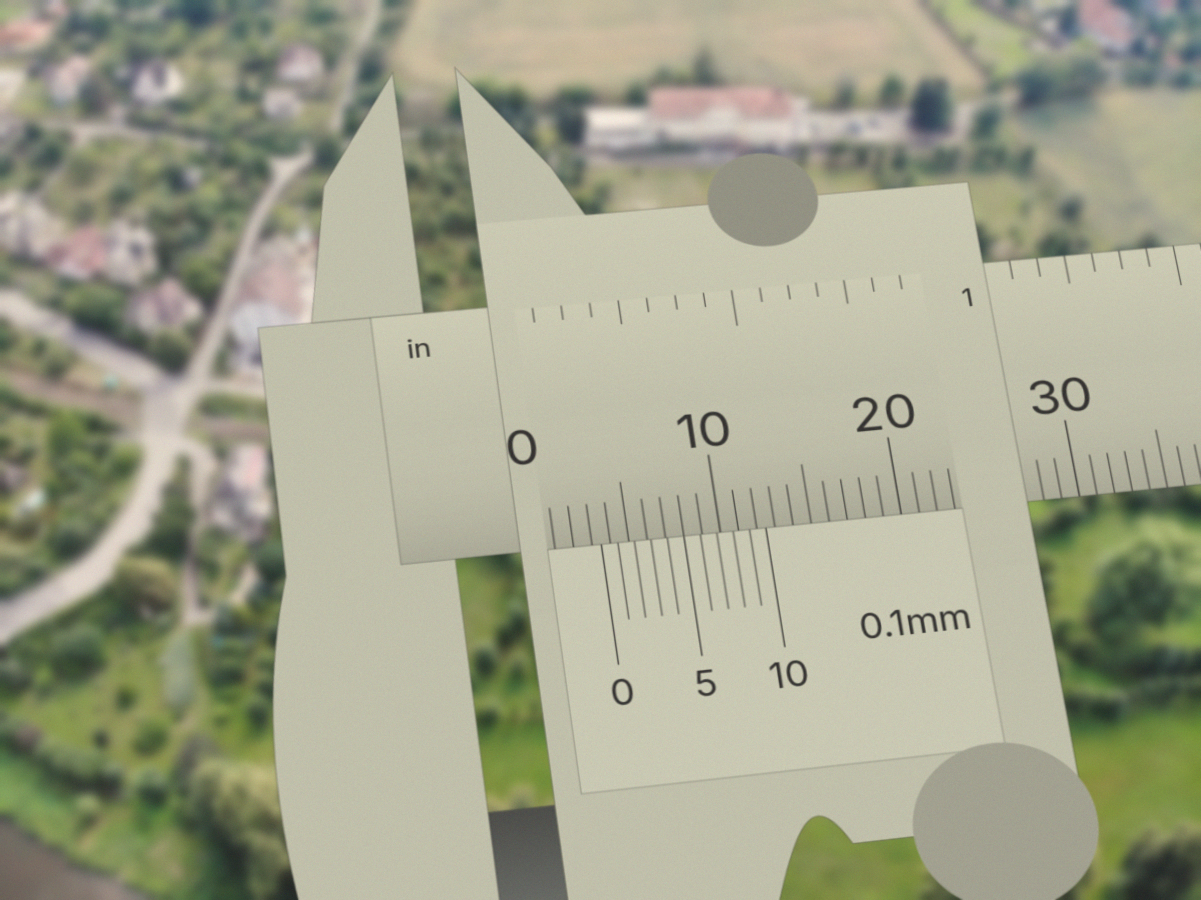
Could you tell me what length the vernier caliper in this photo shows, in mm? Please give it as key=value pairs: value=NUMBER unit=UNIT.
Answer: value=3.5 unit=mm
